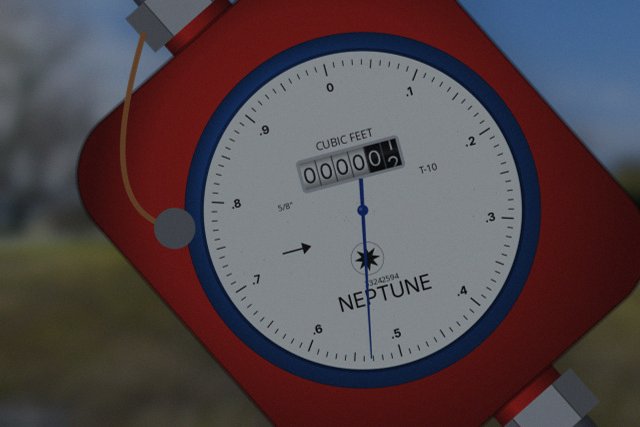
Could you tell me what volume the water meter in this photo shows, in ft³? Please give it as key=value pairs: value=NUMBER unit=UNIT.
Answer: value=1.53 unit=ft³
